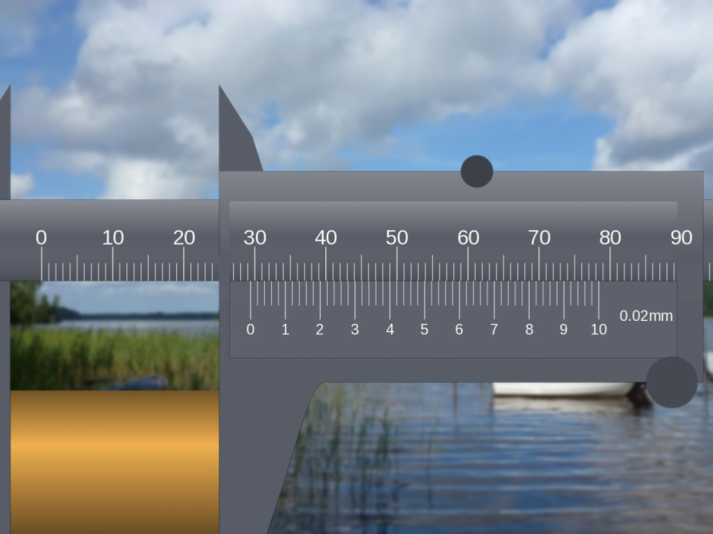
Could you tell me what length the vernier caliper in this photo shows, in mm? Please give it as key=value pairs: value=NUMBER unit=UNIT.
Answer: value=29.4 unit=mm
